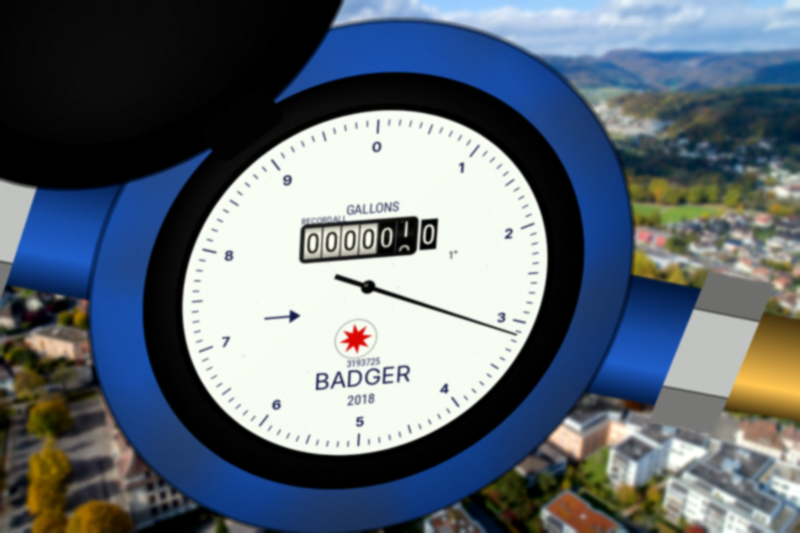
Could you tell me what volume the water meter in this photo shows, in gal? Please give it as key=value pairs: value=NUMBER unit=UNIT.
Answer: value=13.1 unit=gal
